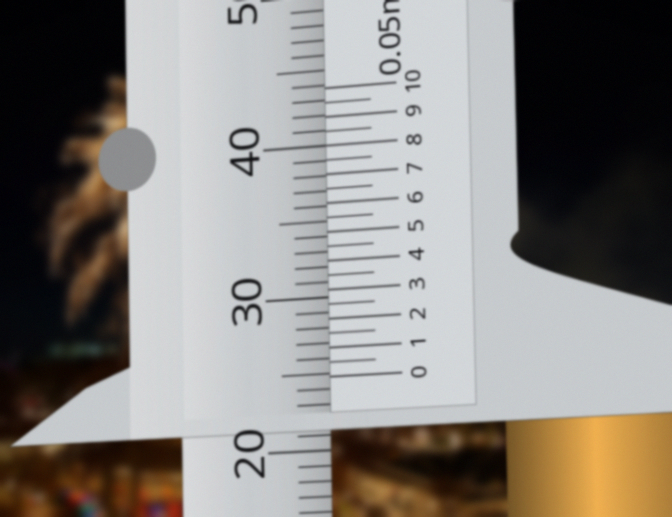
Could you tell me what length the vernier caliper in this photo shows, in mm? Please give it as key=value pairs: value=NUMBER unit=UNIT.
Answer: value=24.8 unit=mm
